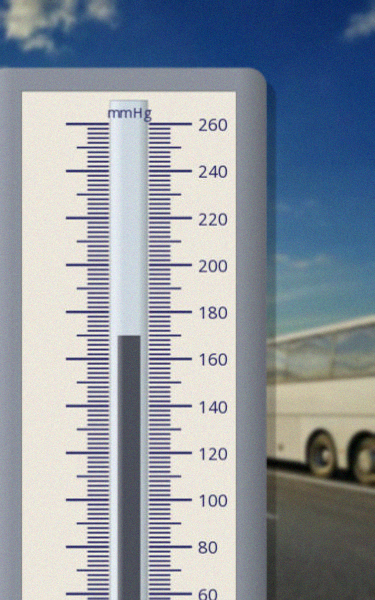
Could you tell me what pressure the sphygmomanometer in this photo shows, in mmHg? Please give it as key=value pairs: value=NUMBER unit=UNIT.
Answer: value=170 unit=mmHg
